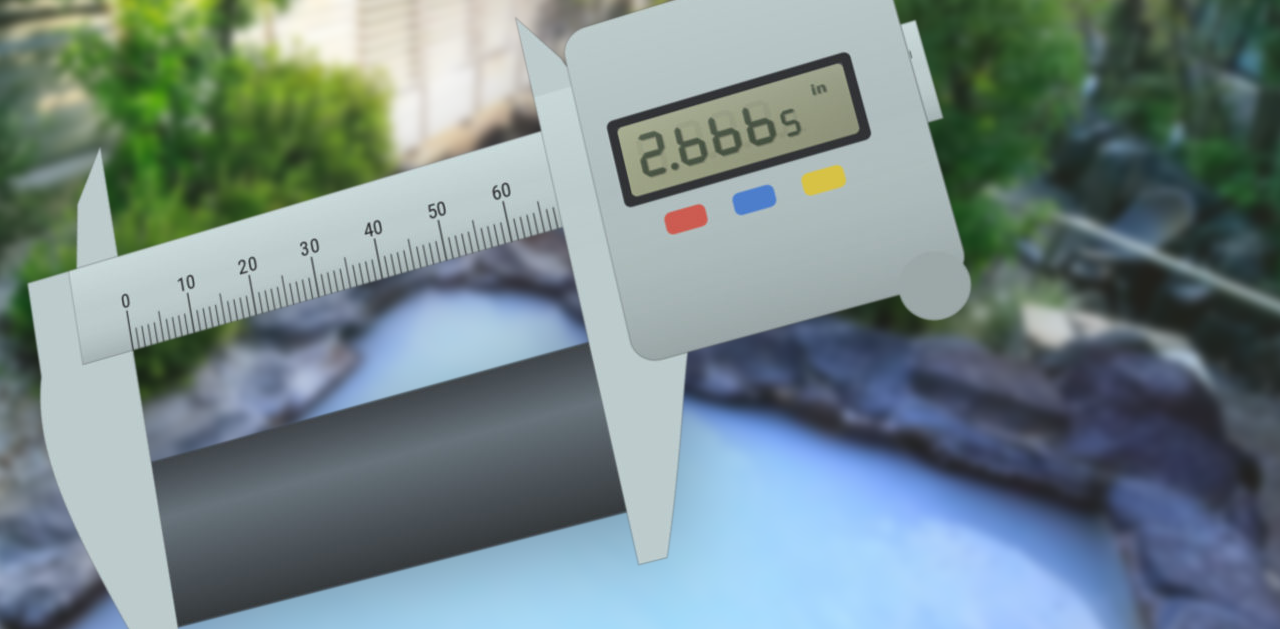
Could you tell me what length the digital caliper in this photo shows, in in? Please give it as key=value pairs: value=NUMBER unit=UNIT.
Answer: value=2.6665 unit=in
